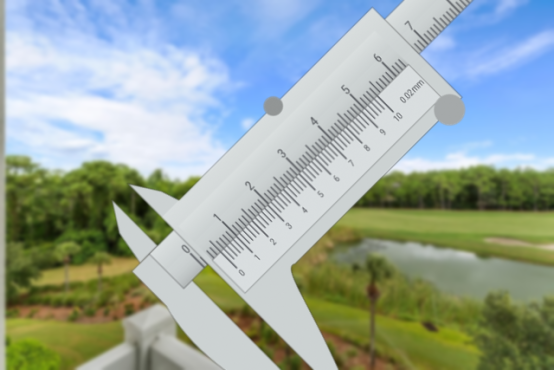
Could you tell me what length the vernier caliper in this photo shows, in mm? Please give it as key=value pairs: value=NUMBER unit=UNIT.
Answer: value=5.0 unit=mm
